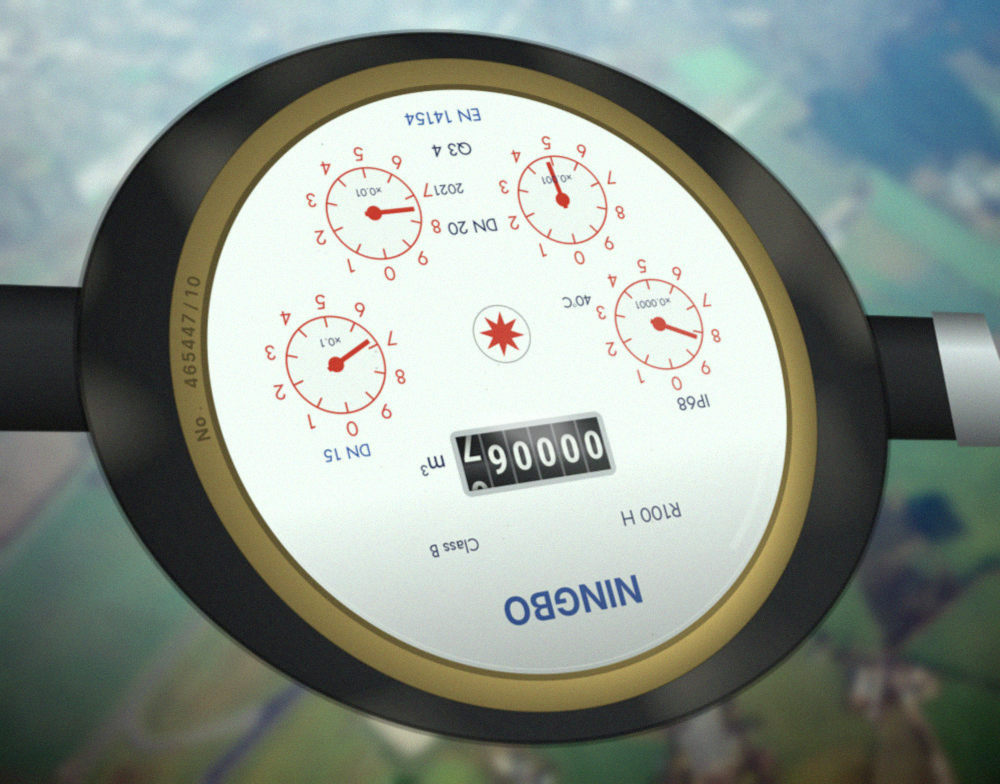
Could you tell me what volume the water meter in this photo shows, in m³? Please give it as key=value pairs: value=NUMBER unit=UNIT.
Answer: value=66.6748 unit=m³
